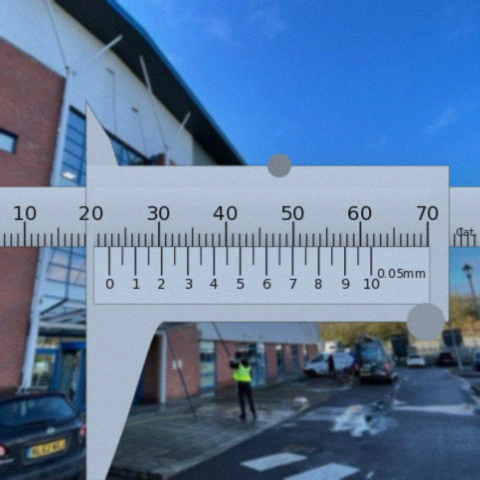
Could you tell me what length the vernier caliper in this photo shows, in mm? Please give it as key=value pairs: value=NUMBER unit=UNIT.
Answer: value=22.6 unit=mm
